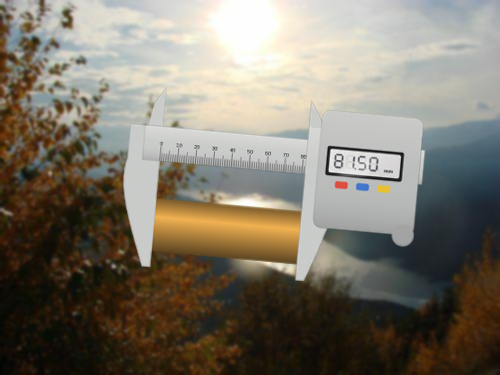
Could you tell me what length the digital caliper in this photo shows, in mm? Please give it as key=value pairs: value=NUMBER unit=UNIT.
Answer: value=81.50 unit=mm
